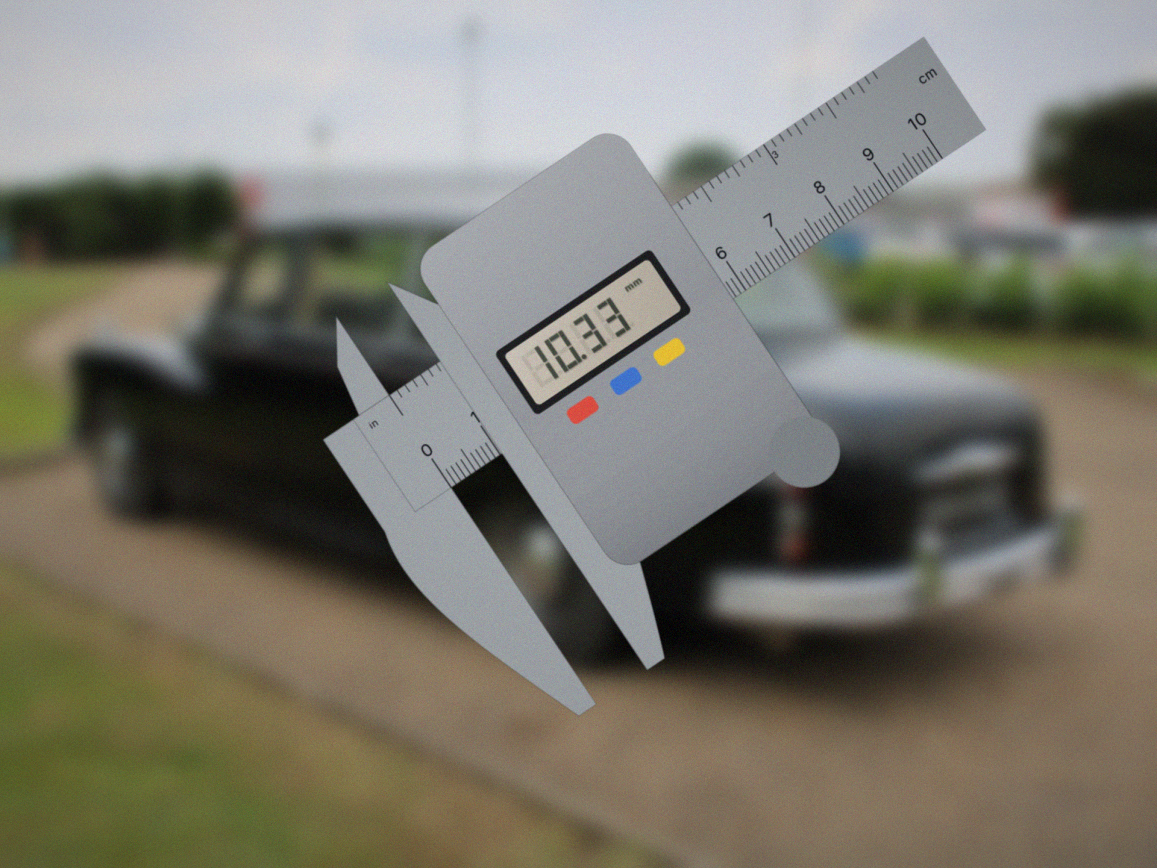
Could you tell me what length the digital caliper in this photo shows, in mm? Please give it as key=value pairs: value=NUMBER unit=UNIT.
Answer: value=10.33 unit=mm
